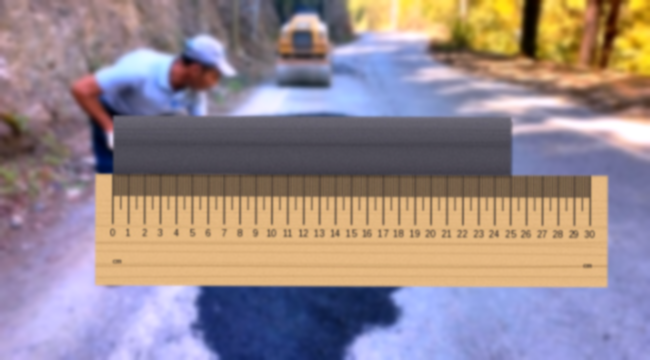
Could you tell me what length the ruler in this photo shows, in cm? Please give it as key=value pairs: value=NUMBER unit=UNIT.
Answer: value=25 unit=cm
